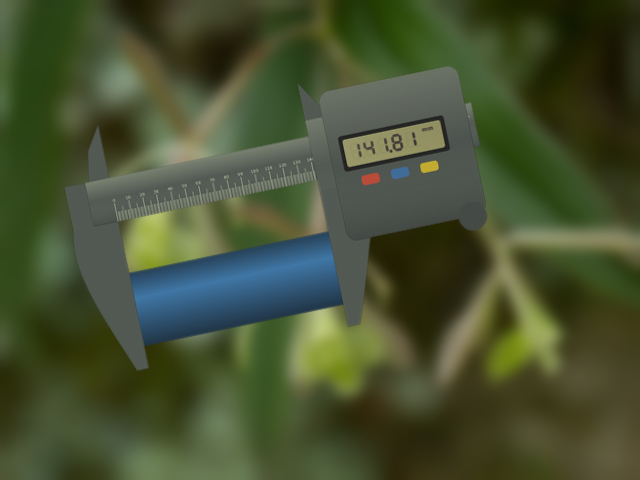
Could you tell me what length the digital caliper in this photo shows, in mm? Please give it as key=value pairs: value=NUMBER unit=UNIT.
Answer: value=141.81 unit=mm
